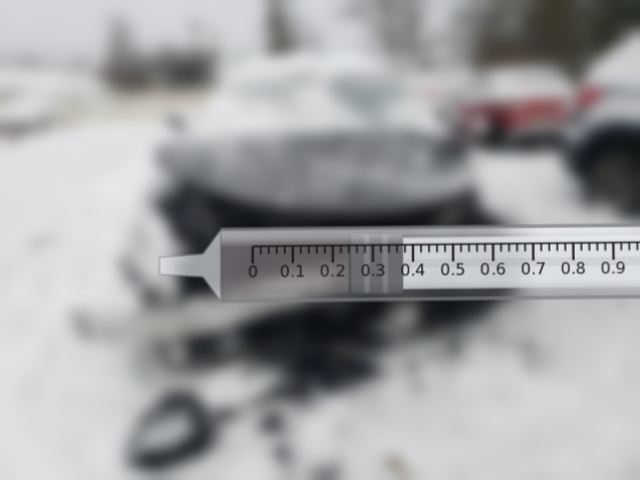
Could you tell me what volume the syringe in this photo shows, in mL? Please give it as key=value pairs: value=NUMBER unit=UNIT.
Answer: value=0.24 unit=mL
